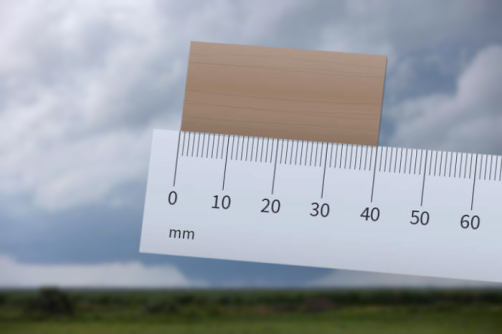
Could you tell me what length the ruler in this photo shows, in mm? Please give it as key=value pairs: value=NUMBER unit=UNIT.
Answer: value=40 unit=mm
